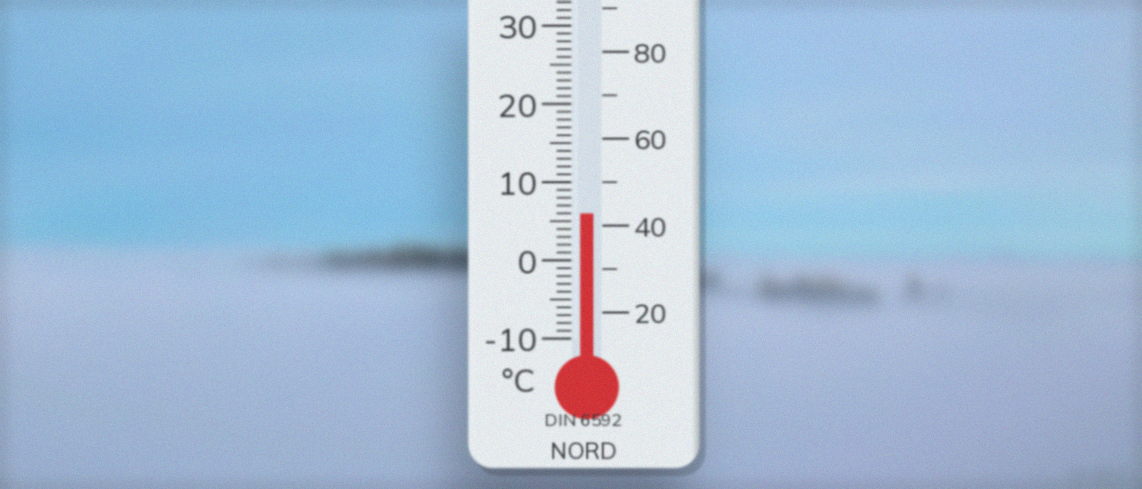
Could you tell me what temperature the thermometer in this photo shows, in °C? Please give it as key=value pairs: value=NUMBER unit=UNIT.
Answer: value=6 unit=°C
